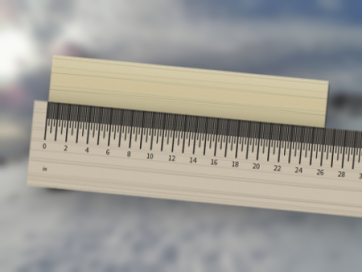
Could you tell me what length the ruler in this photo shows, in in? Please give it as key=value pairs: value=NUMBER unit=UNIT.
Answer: value=26 unit=in
